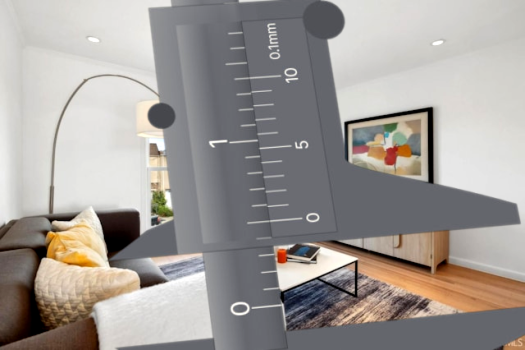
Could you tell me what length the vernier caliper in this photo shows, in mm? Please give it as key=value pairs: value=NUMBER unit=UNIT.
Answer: value=5.0 unit=mm
